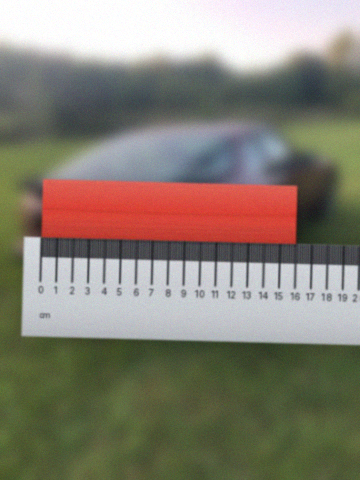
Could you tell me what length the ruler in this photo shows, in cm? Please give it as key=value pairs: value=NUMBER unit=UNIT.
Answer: value=16 unit=cm
